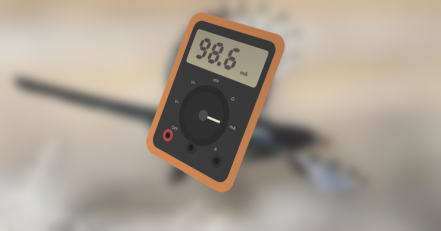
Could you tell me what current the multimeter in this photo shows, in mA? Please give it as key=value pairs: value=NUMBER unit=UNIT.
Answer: value=98.6 unit=mA
